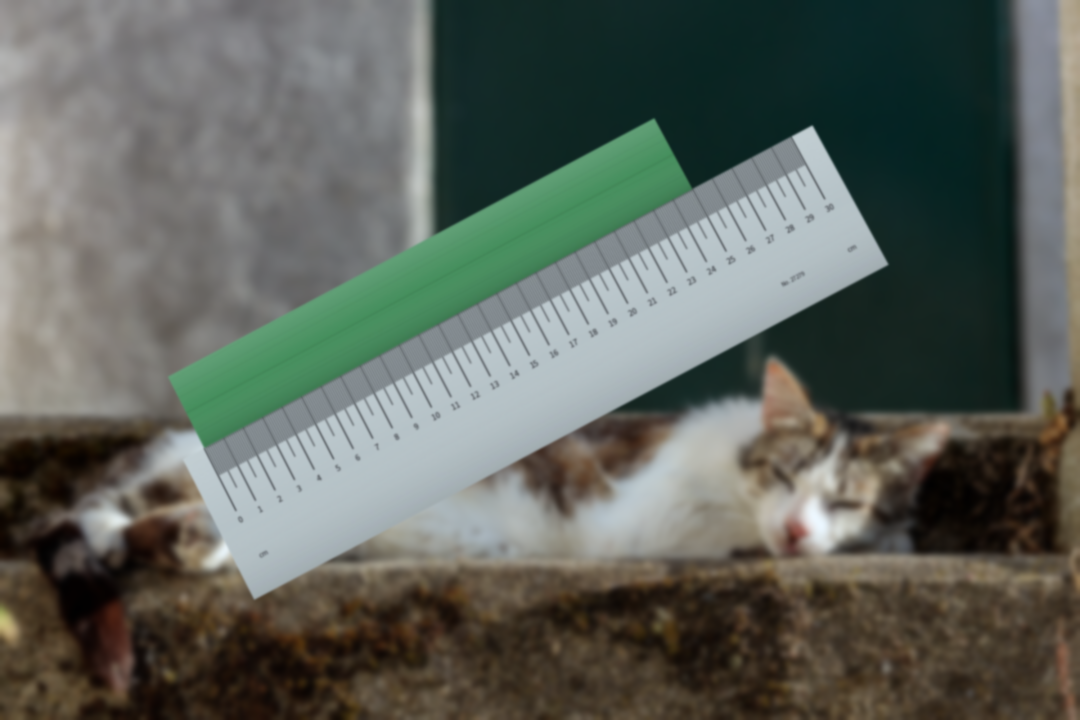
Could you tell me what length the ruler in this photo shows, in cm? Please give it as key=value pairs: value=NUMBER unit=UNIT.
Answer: value=25 unit=cm
